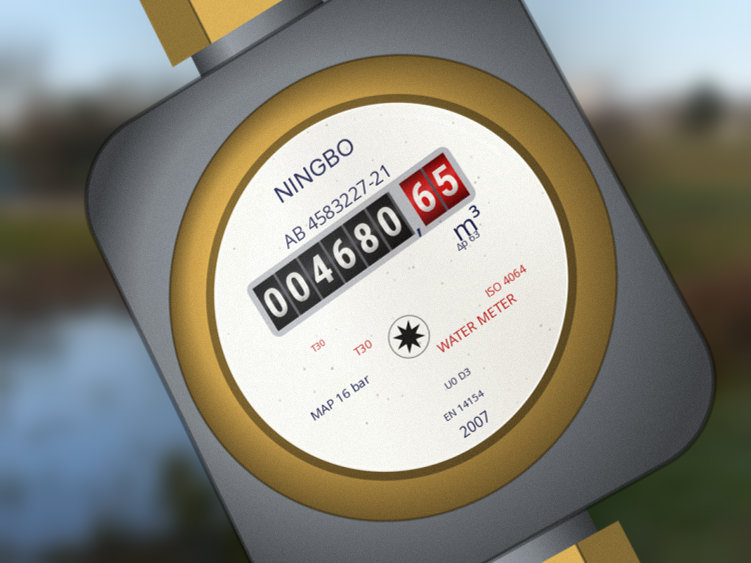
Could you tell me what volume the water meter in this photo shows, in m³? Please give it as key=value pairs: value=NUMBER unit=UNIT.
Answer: value=4680.65 unit=m³
